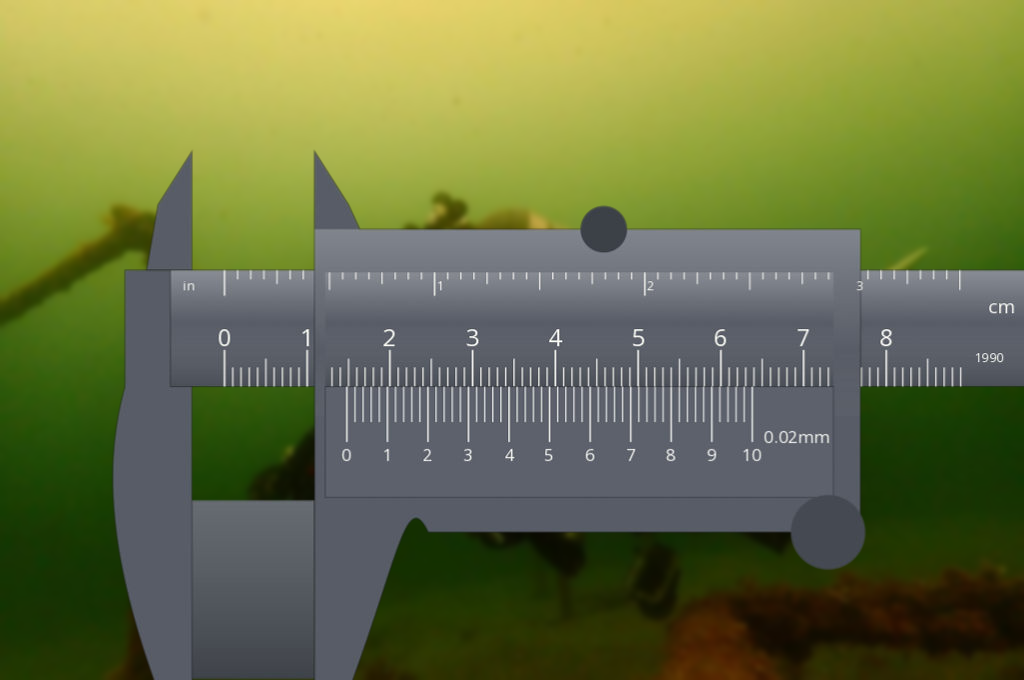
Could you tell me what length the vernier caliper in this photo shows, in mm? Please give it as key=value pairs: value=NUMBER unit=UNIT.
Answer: value=14.8 unit=mm
